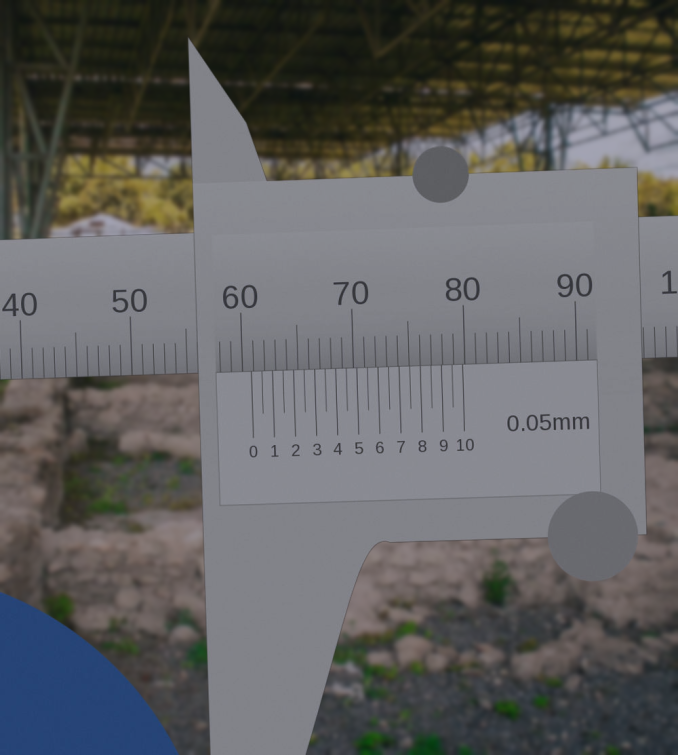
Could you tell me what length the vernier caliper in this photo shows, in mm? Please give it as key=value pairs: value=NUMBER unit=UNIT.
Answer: value=60.8 unit=mm
